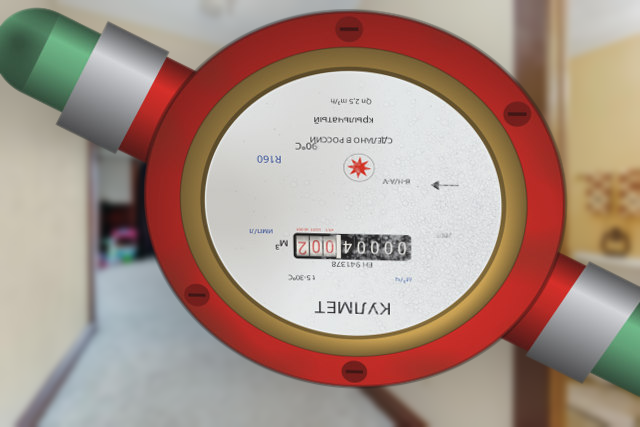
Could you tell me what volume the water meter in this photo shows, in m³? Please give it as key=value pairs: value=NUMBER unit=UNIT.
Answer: value=4.002 unit=m³
